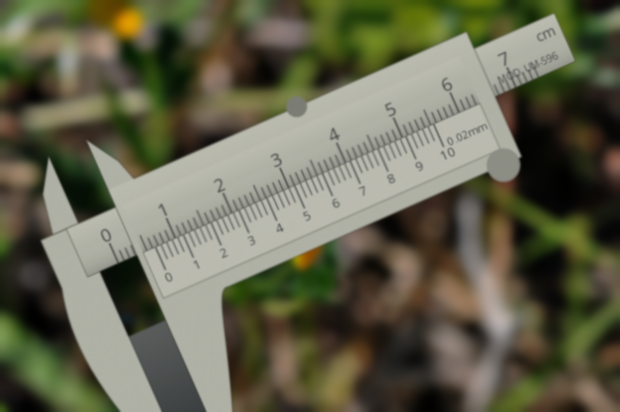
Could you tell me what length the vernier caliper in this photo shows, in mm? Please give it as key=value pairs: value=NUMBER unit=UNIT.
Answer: value=6.5 unit=mm
